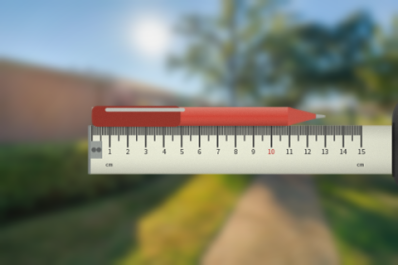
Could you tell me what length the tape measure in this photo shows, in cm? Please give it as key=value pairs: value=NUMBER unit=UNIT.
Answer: value=13 unit=cm
